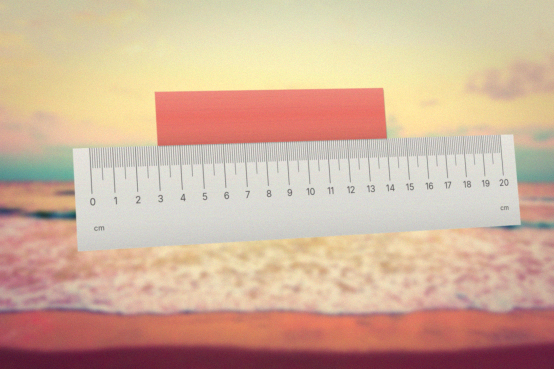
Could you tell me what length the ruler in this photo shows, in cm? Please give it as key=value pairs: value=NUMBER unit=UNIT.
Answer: value=11 unit=cm
